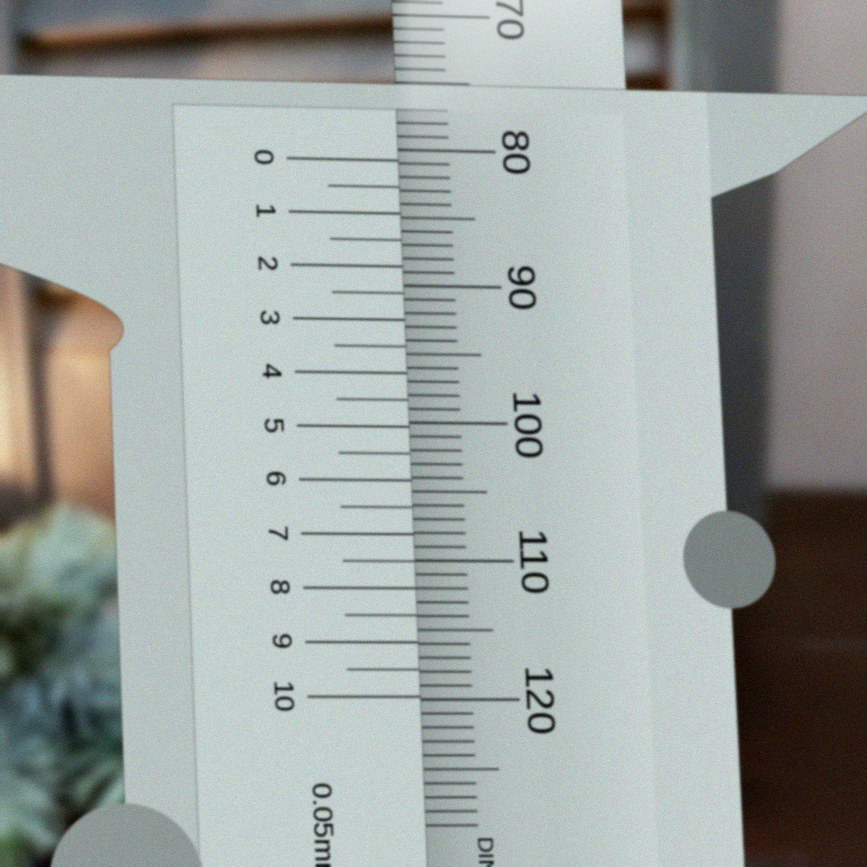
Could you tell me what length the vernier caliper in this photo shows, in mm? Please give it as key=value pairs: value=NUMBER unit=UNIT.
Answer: value=80.8 unit=mm
